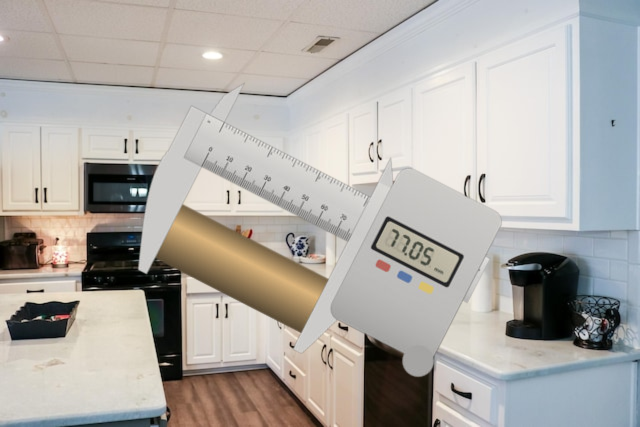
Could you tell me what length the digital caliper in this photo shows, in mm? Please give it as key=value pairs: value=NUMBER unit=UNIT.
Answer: value=77.05 unit=mm
